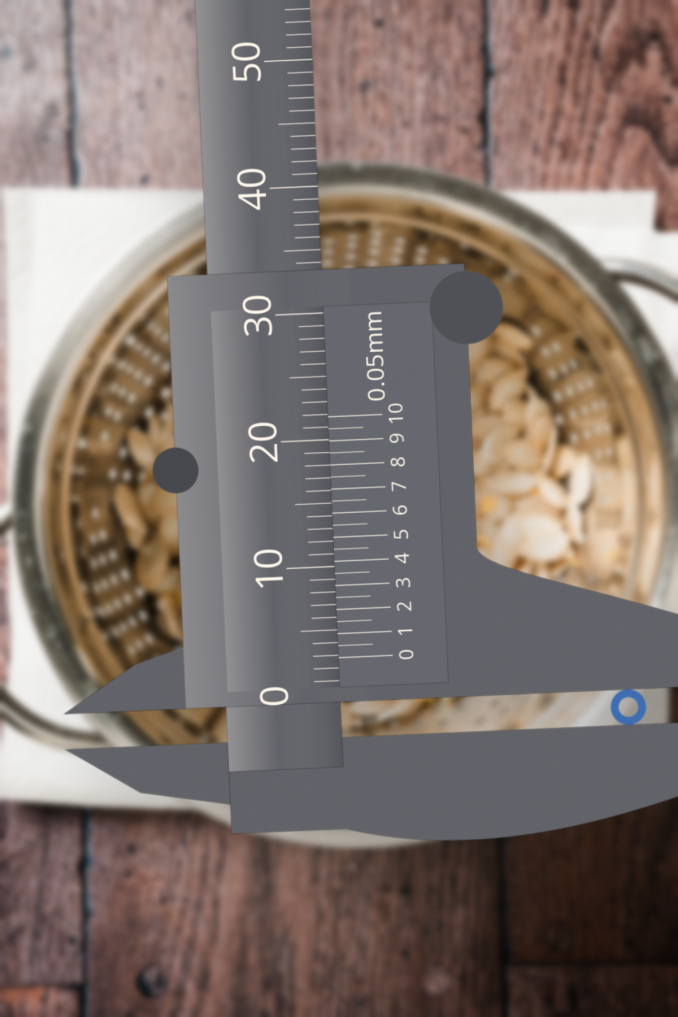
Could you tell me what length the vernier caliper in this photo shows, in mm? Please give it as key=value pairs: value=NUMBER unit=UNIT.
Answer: value=2.8 unit=mm
